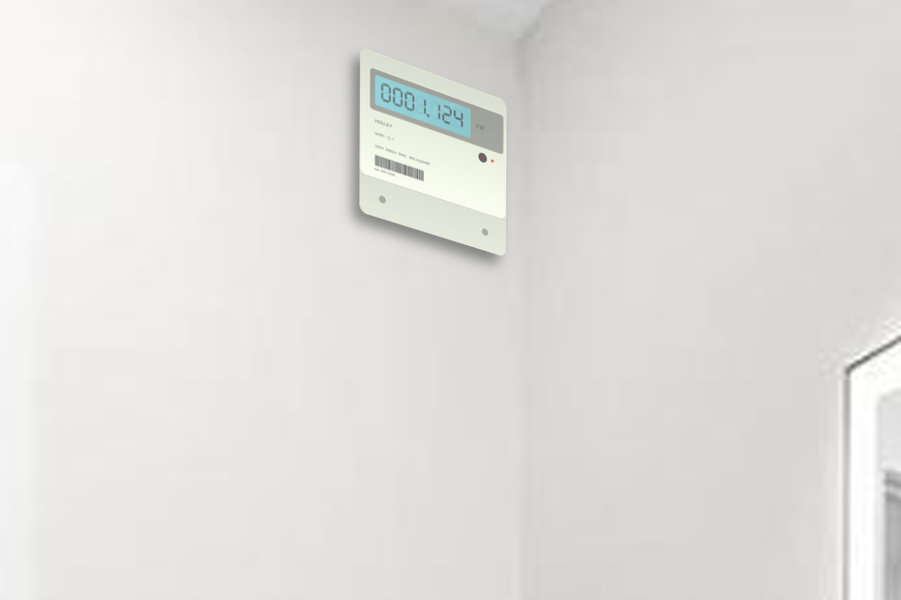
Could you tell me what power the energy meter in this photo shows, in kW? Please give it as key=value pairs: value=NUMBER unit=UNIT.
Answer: value=1.124 unit=kW
